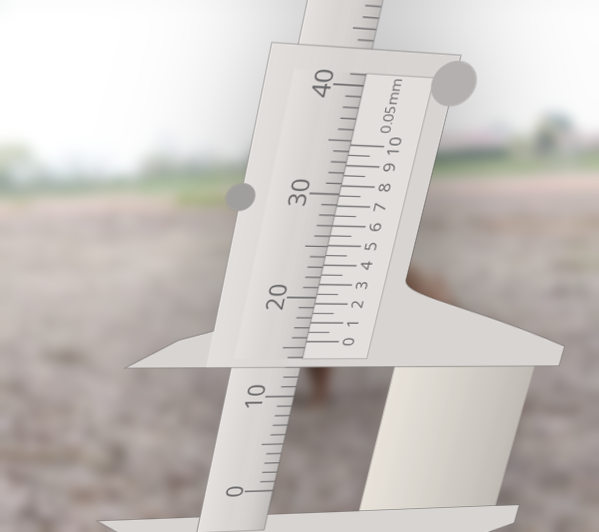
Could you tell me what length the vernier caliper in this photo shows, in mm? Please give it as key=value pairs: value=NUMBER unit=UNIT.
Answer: value=15.6 unit=mm
